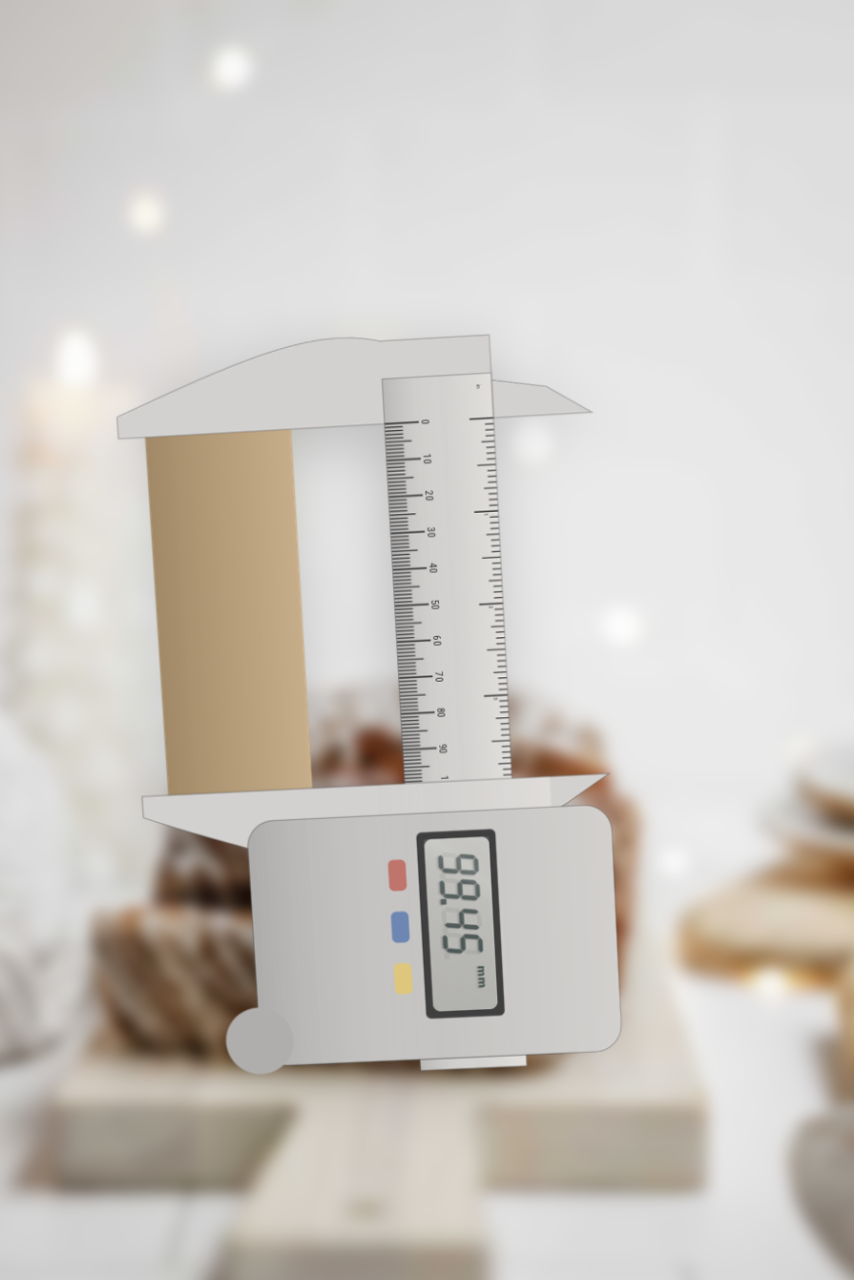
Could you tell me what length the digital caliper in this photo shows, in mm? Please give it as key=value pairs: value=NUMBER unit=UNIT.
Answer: value=99.45 unit=mm
